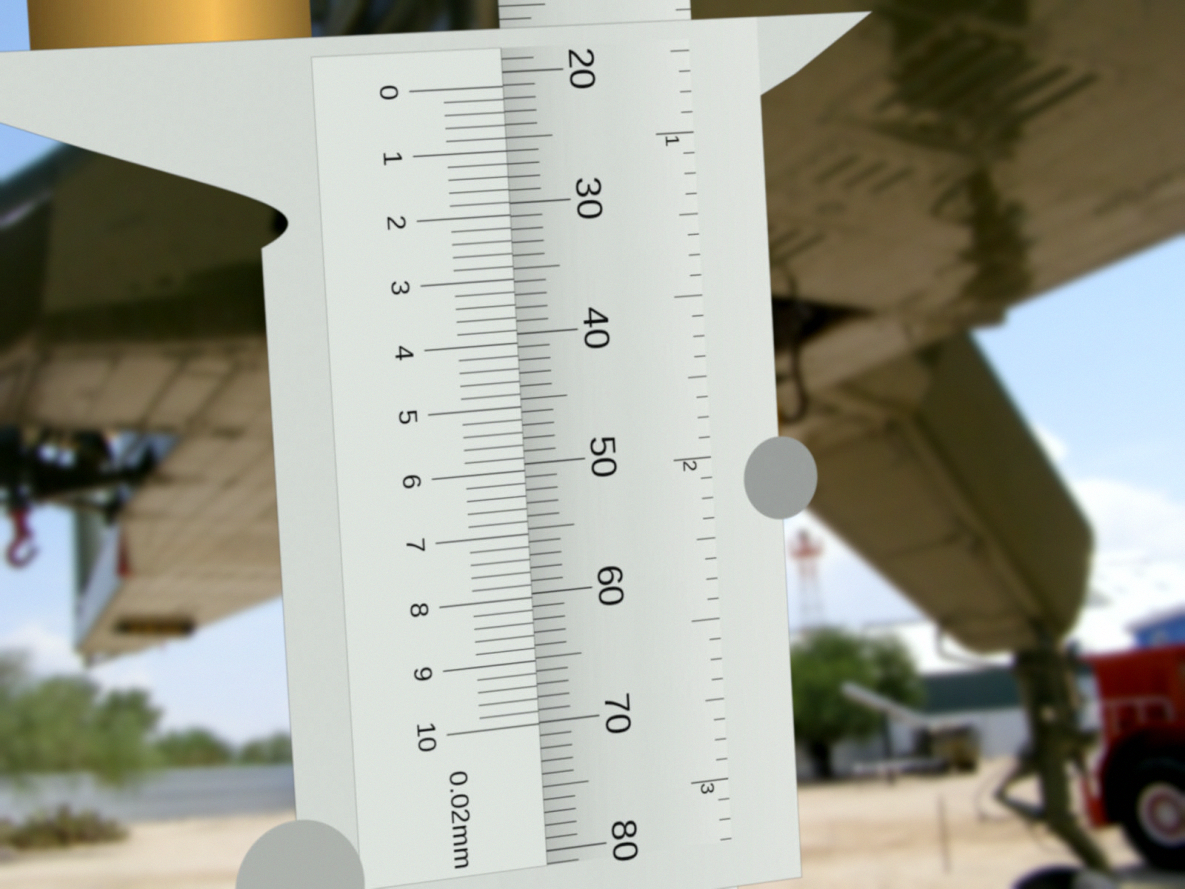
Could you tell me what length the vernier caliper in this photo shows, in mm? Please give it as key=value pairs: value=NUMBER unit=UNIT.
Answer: value=21.1 unit=mm
